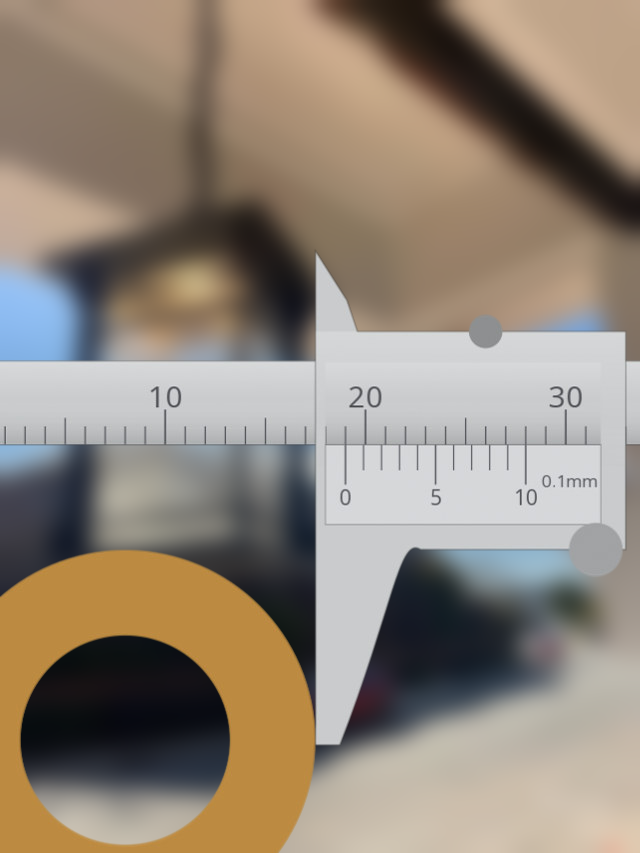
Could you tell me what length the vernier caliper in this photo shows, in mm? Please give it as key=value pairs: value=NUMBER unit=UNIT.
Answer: value=19.0 unit=mm
